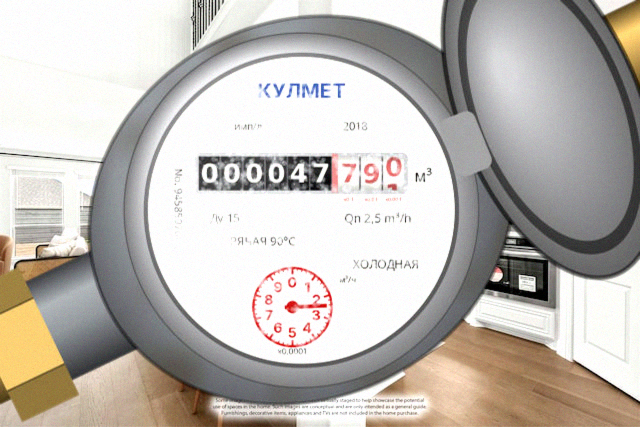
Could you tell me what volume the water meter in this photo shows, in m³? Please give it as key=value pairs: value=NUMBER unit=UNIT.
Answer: value=47.7902 unit=m³
